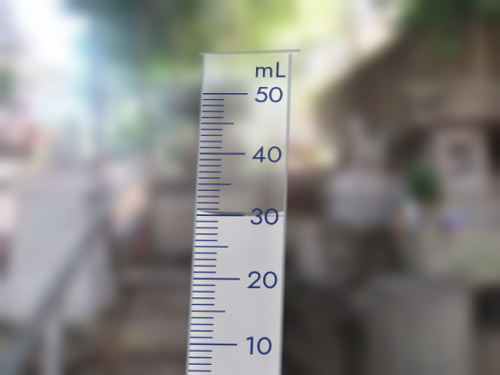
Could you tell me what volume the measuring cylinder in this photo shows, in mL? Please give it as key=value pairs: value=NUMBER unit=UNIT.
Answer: value=30 unit=mL
